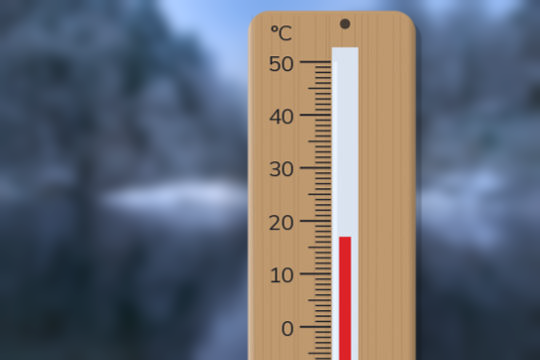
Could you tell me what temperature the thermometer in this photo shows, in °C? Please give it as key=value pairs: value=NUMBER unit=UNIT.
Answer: value=17 unit=°C
